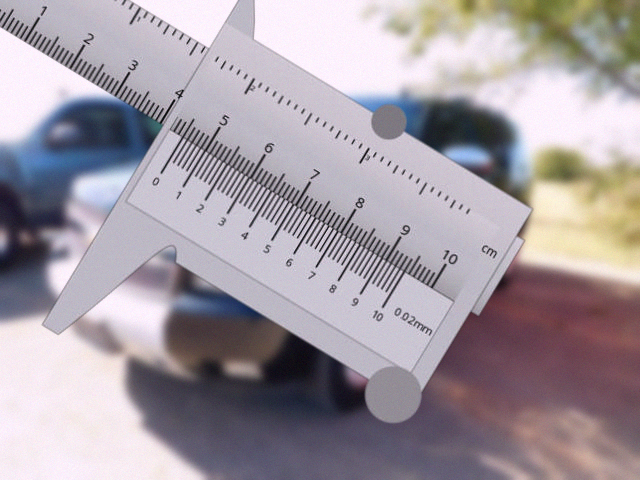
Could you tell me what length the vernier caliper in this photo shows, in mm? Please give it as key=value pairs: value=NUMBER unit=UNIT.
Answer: value=45.0 unit=mm
